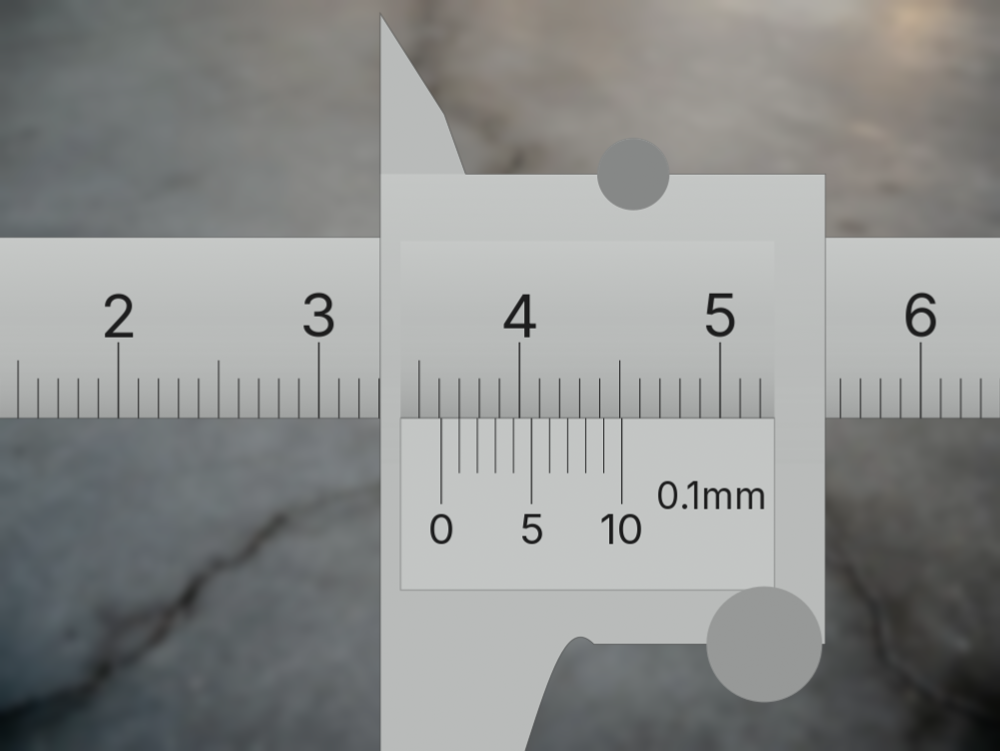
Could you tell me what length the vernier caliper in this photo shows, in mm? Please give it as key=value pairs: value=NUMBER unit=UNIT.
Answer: value=36.1 unit=mm
